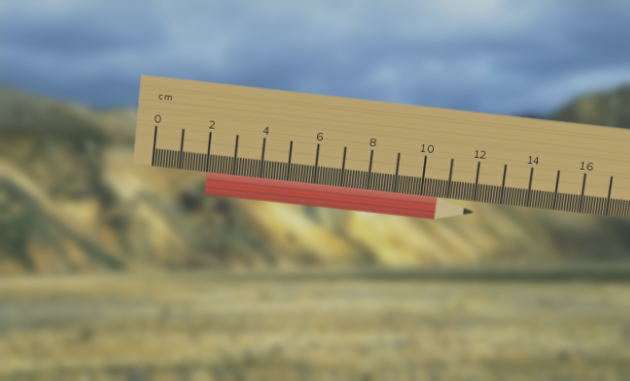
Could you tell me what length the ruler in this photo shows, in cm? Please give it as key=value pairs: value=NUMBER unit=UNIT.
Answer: value=10 unit=cm
